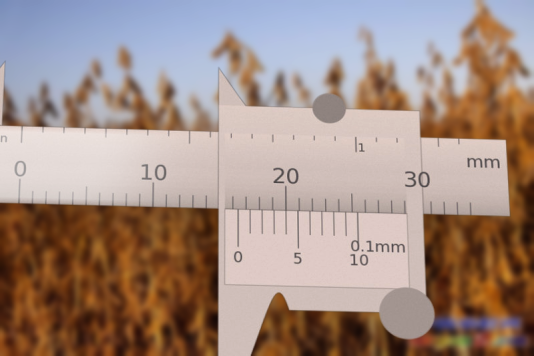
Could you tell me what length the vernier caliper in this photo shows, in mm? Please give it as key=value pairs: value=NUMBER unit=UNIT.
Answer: value=16.4 unit=mm
